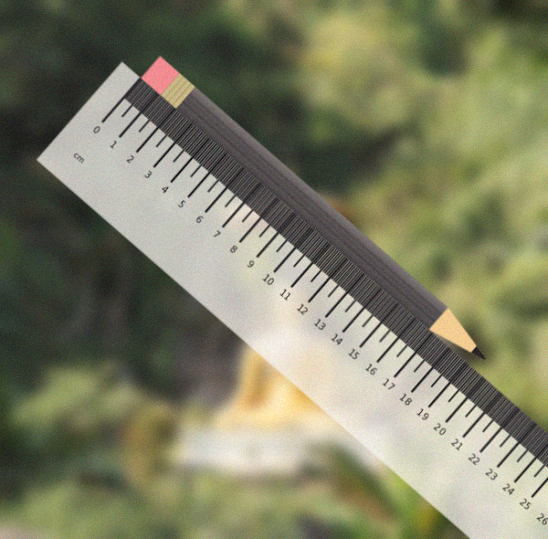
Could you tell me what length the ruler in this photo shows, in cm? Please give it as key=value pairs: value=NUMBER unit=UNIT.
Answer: value=19.5 unit=cm
